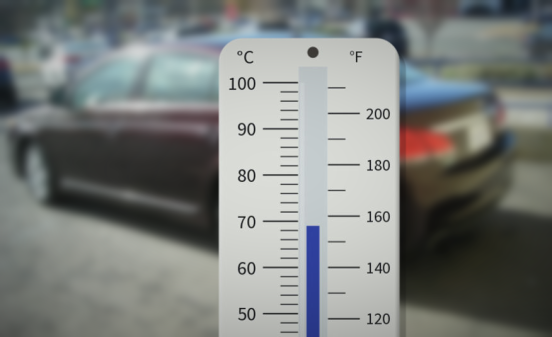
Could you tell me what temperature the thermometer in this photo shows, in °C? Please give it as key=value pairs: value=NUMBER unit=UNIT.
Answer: value=69 unit=°C
